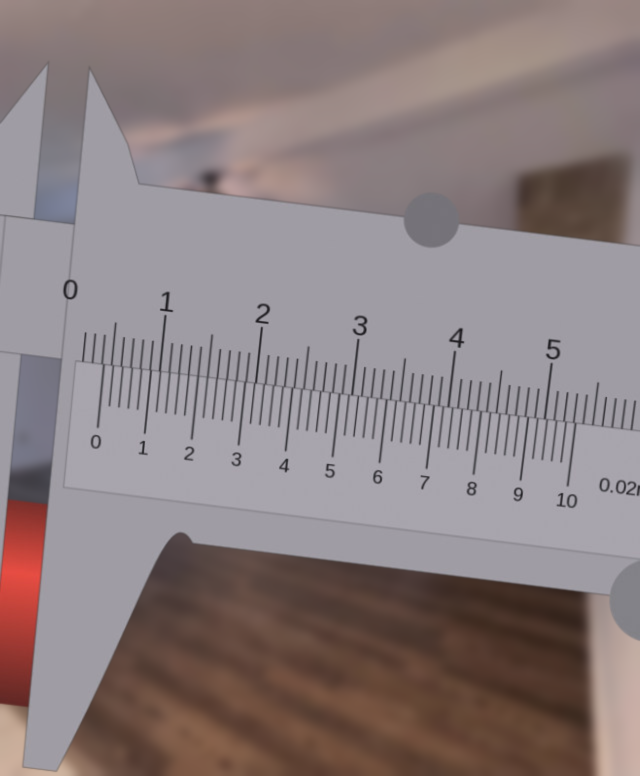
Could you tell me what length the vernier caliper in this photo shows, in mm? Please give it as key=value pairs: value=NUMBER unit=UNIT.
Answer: value=4.2 unit=mm
